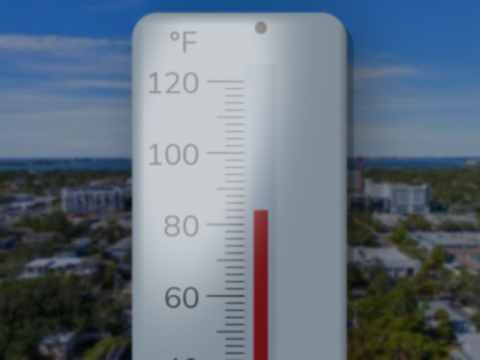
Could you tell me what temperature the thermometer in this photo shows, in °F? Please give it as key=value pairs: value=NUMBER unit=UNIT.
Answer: value=84 unit=°F
